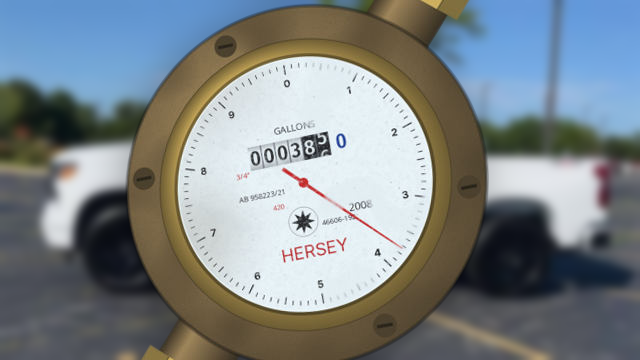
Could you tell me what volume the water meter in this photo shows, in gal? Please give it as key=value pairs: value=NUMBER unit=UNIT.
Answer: value=3853.7 unit=gal
